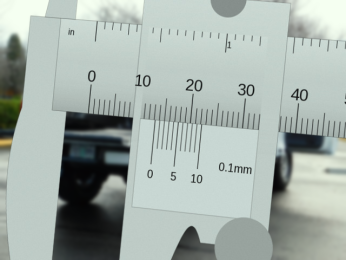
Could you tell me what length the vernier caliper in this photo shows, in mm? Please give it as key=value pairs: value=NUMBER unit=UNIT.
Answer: value=13.2 unit=mm
